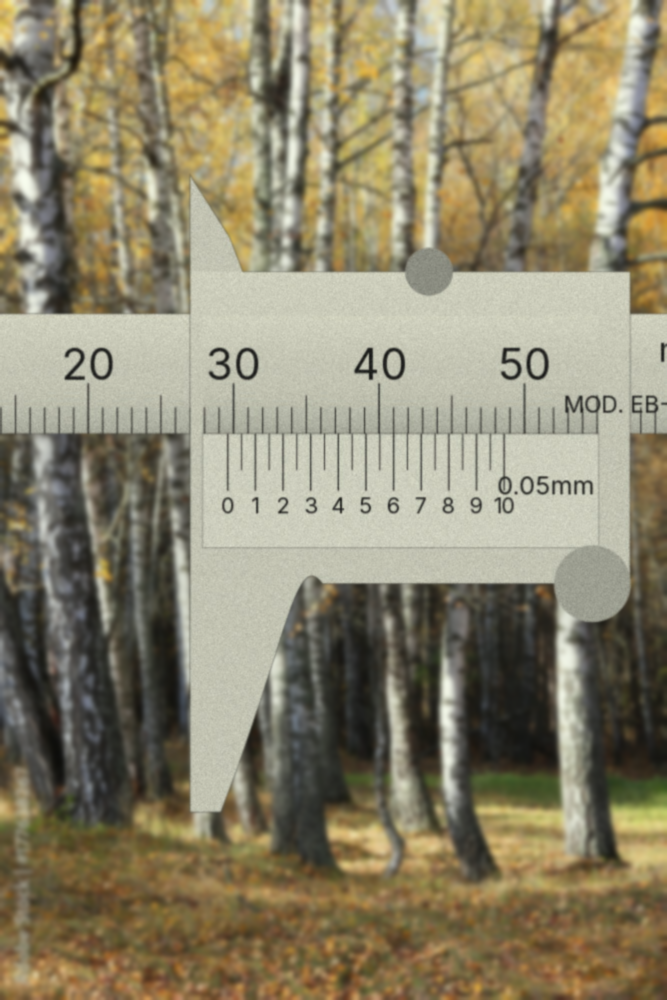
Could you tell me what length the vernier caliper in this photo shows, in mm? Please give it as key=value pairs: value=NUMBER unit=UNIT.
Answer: value=29.6 unit=mm
